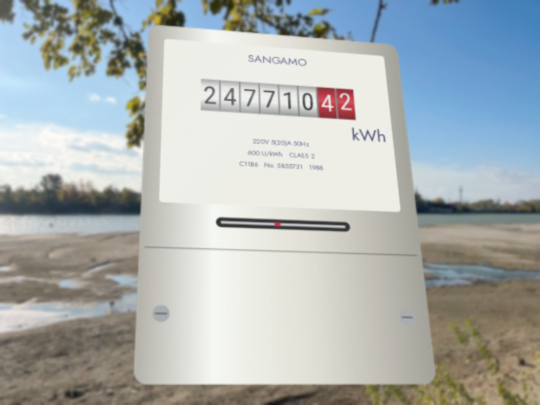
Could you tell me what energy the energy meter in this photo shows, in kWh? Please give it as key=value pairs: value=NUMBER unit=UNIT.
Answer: value=247710.42 unit=kWh
